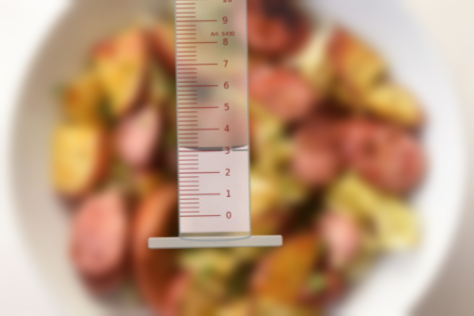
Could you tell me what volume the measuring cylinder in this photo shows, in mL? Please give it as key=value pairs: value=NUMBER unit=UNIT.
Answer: value=3 unit=mL
